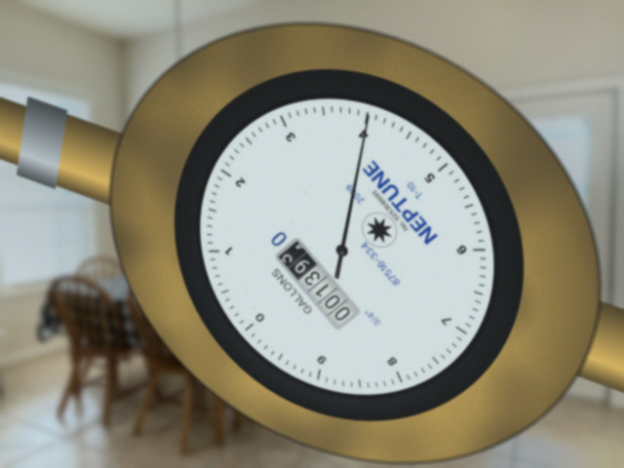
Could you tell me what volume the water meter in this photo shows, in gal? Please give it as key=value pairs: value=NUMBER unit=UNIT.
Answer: value=13934.0 unit=gal
